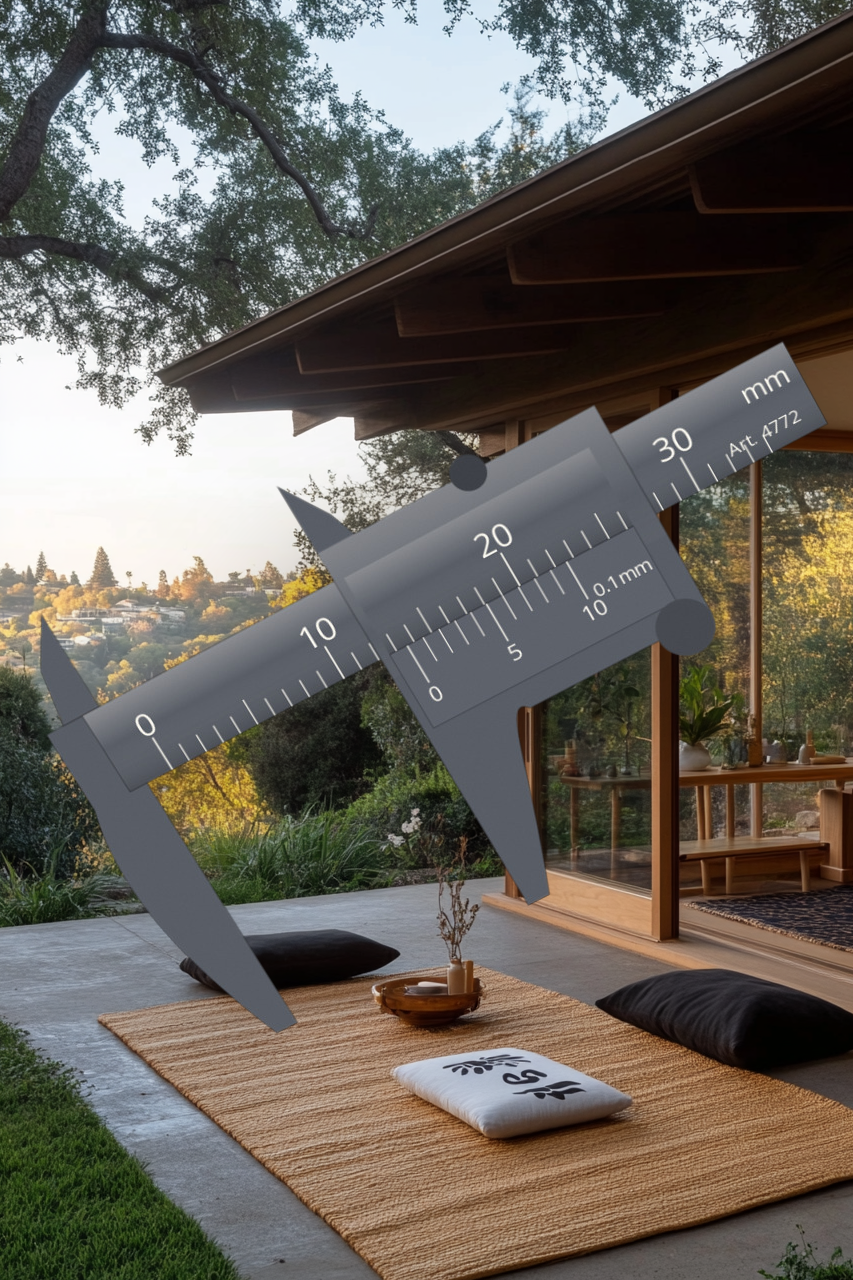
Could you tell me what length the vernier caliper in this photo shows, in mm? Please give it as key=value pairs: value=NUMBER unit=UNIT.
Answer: value=13.6 unit=mm
